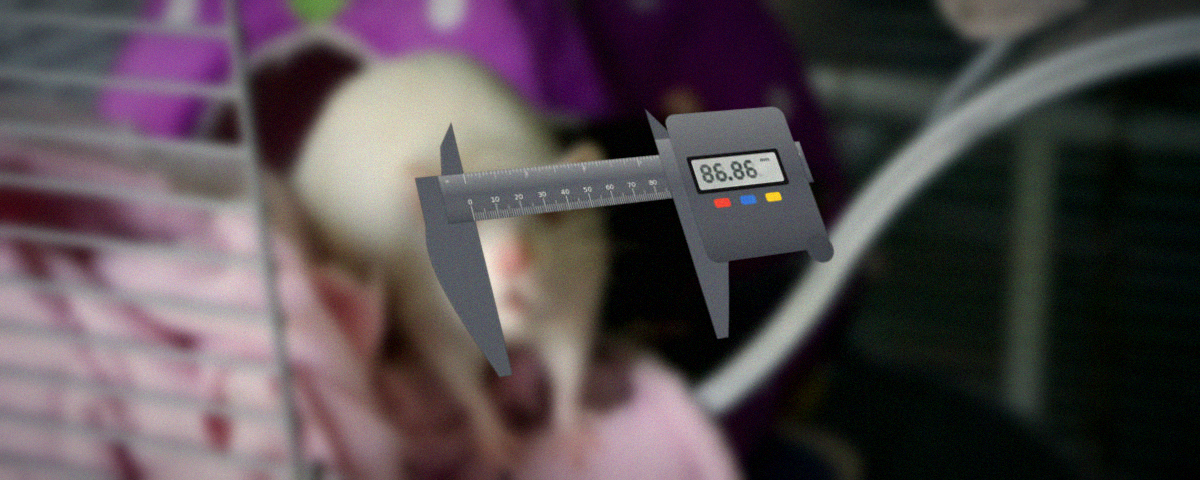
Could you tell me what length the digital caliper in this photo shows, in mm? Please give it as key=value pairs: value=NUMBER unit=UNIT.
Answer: value=86.86 unit=mm
